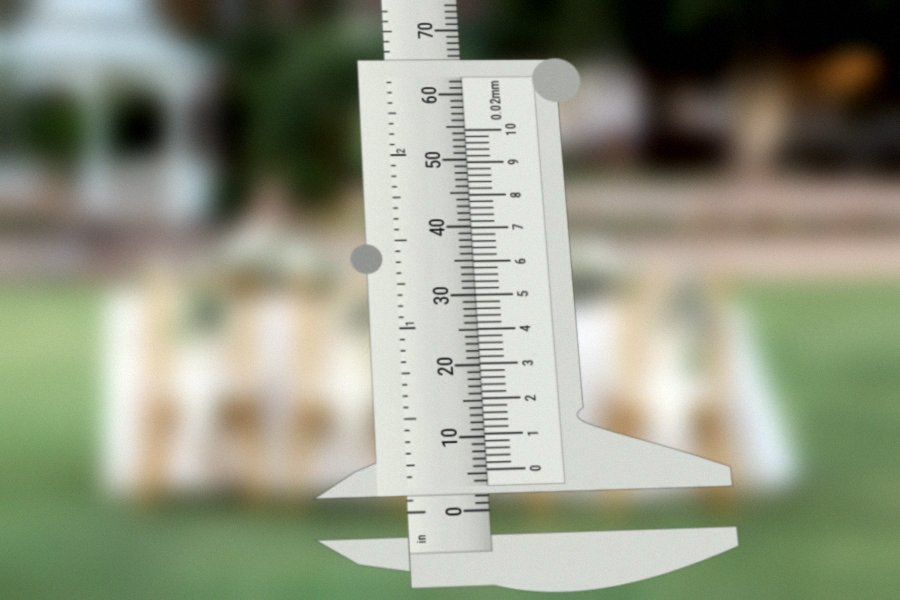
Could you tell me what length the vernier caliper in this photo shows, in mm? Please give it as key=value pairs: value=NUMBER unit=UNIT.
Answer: value=5.5 unit=mm
